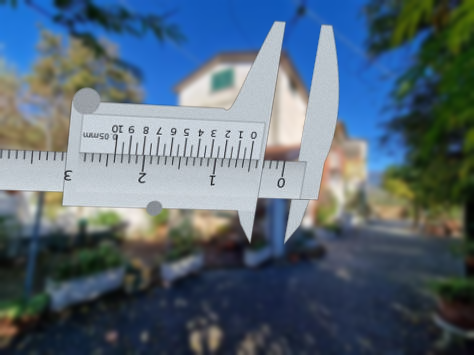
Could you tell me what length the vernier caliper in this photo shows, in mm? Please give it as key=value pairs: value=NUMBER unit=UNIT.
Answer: value=5.0 unit=mm
